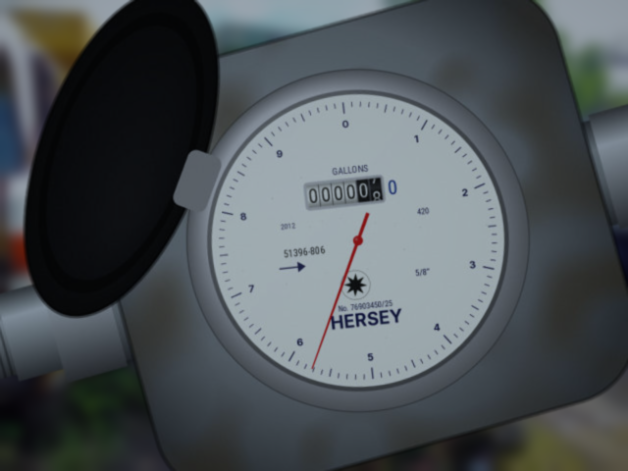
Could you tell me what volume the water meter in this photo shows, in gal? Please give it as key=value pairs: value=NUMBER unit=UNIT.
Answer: value=75.7 unit=gal
